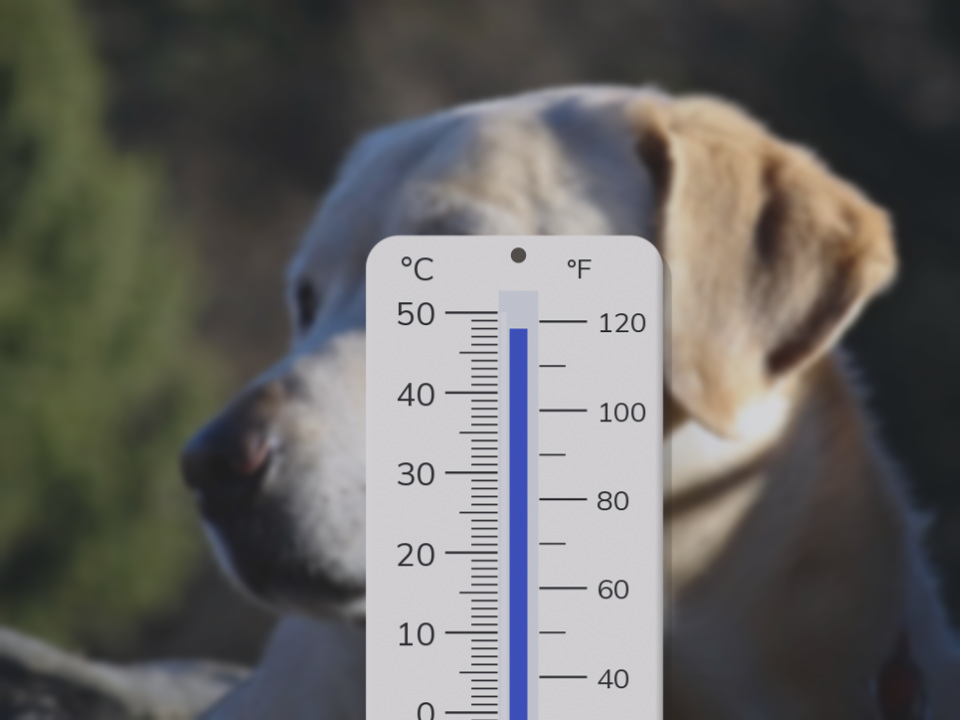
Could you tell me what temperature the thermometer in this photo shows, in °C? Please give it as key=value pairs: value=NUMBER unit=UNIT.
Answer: value=48 unit=°C
